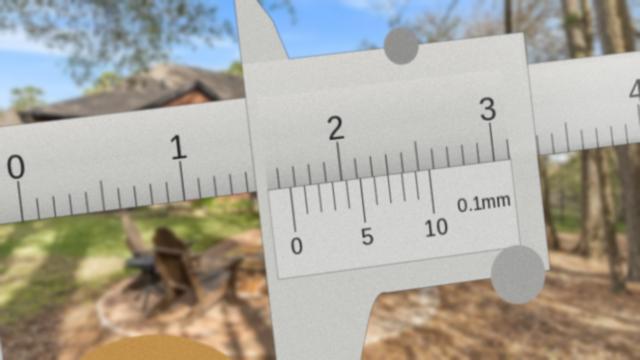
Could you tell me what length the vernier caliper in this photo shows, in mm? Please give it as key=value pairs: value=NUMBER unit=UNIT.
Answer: value=16.7 unit=mm
